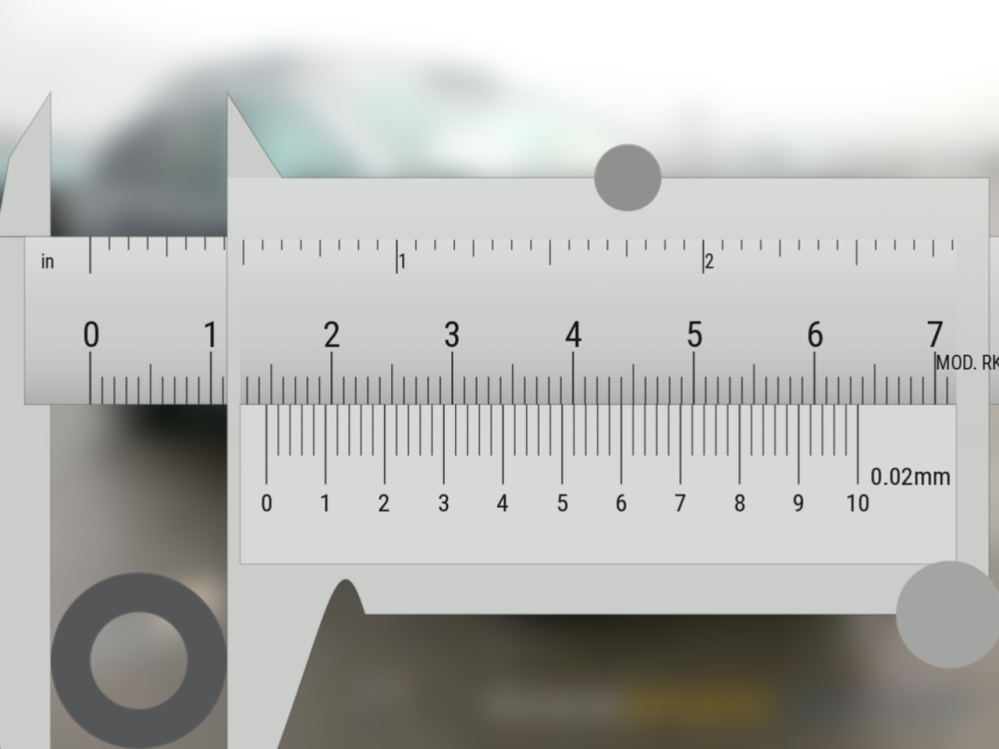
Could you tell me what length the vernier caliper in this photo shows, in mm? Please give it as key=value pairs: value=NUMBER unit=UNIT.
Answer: value=14.6 unit=mm
